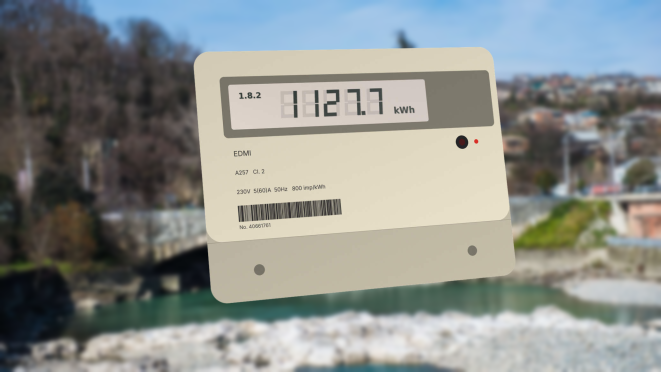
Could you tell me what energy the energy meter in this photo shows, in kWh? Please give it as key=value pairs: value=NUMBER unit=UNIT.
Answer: value=1127.7 unit=kWh
